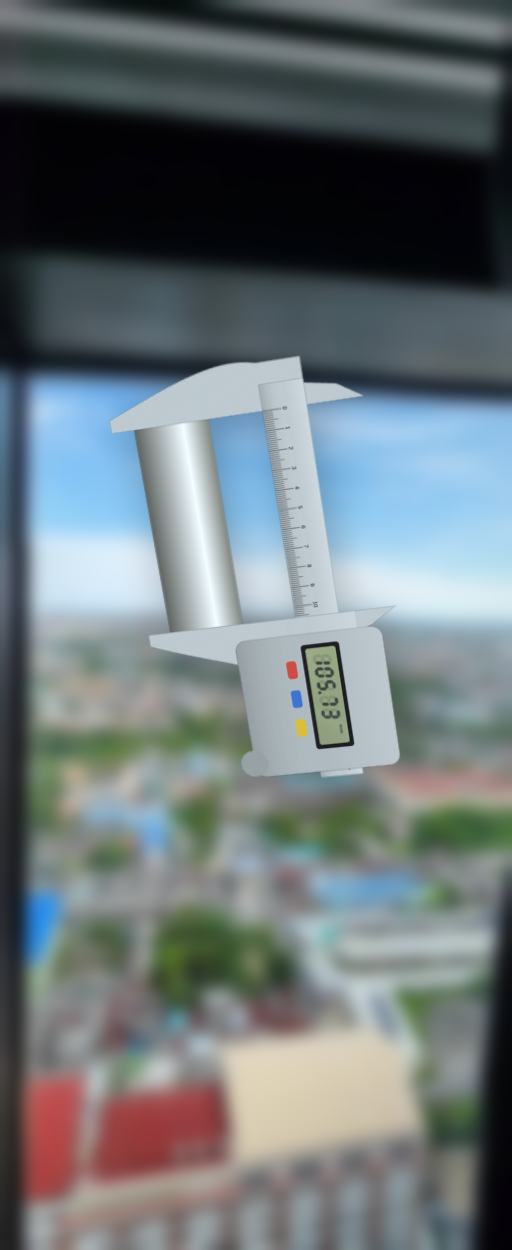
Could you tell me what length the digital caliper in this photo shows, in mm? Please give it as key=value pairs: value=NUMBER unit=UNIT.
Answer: value=105.73 unit=mm
